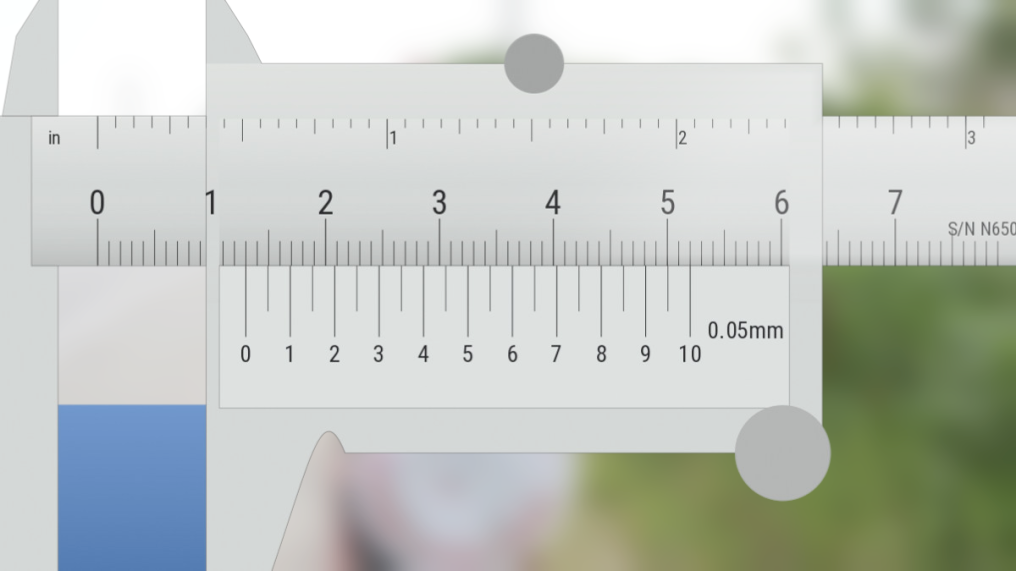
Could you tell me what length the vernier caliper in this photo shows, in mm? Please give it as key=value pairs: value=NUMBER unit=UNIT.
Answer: value=13.0 unit=mm
